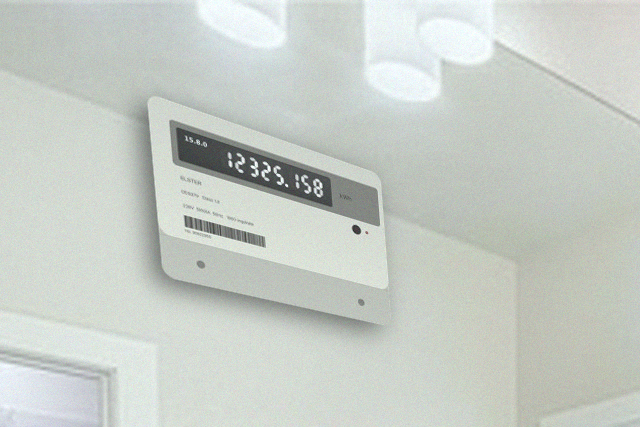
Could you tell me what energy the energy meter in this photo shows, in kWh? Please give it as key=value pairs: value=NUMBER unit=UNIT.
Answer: value=12325.158 unit=kWh
